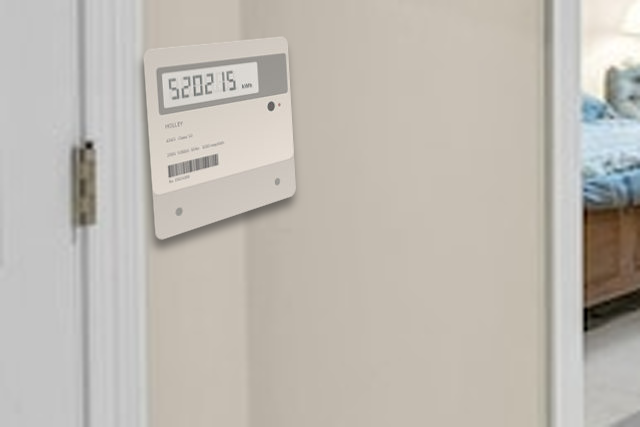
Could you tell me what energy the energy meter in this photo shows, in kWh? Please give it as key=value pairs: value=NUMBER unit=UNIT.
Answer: value=520215 unit=kWh
